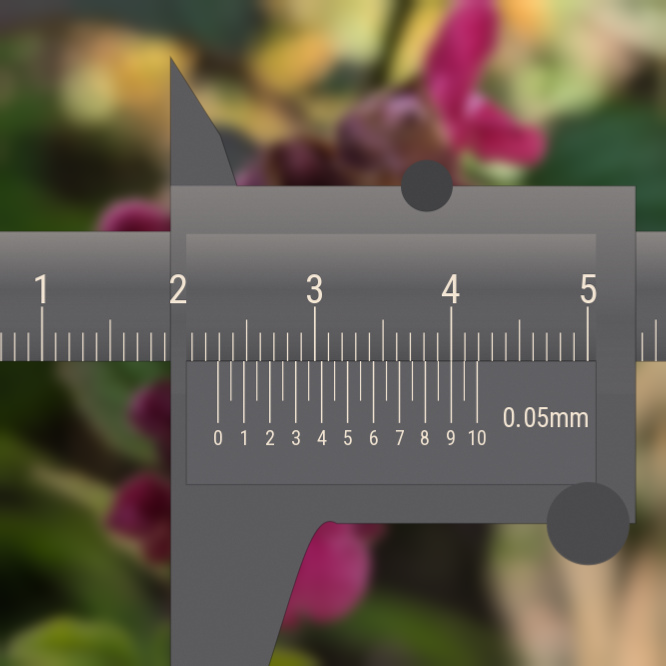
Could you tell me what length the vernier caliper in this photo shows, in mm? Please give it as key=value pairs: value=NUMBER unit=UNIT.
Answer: value=22.9 unit=mm
